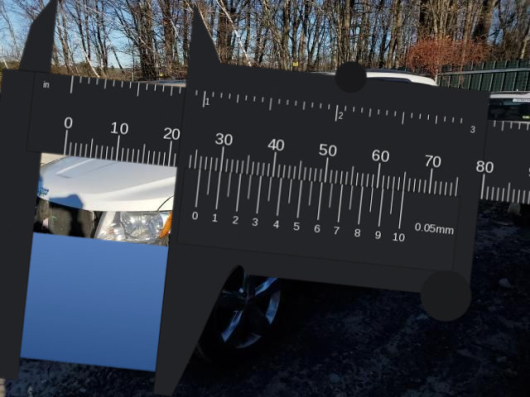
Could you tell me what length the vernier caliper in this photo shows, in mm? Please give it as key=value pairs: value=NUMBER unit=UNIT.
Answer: value=26.0 unit=mm
